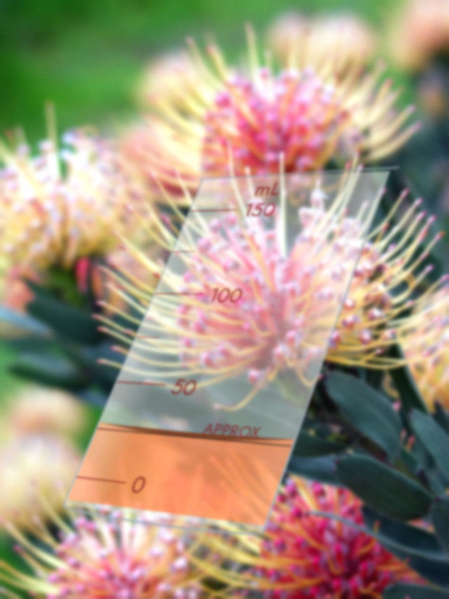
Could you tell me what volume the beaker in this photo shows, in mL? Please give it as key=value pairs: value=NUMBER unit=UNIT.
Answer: value=25 unit=mL
